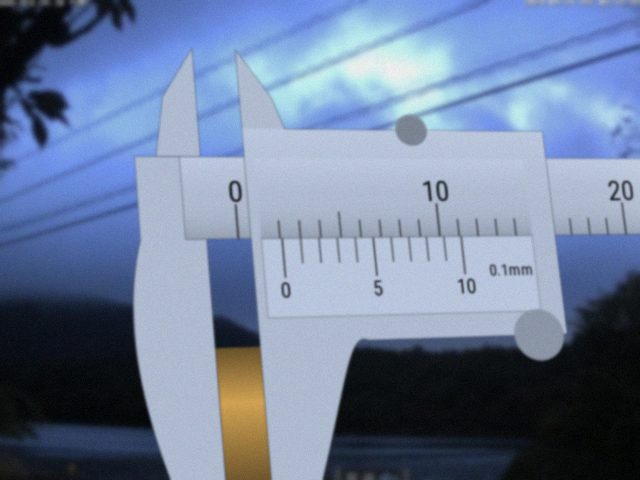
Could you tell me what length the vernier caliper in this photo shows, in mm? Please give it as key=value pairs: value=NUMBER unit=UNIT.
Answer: value=2.1 unit=mm
